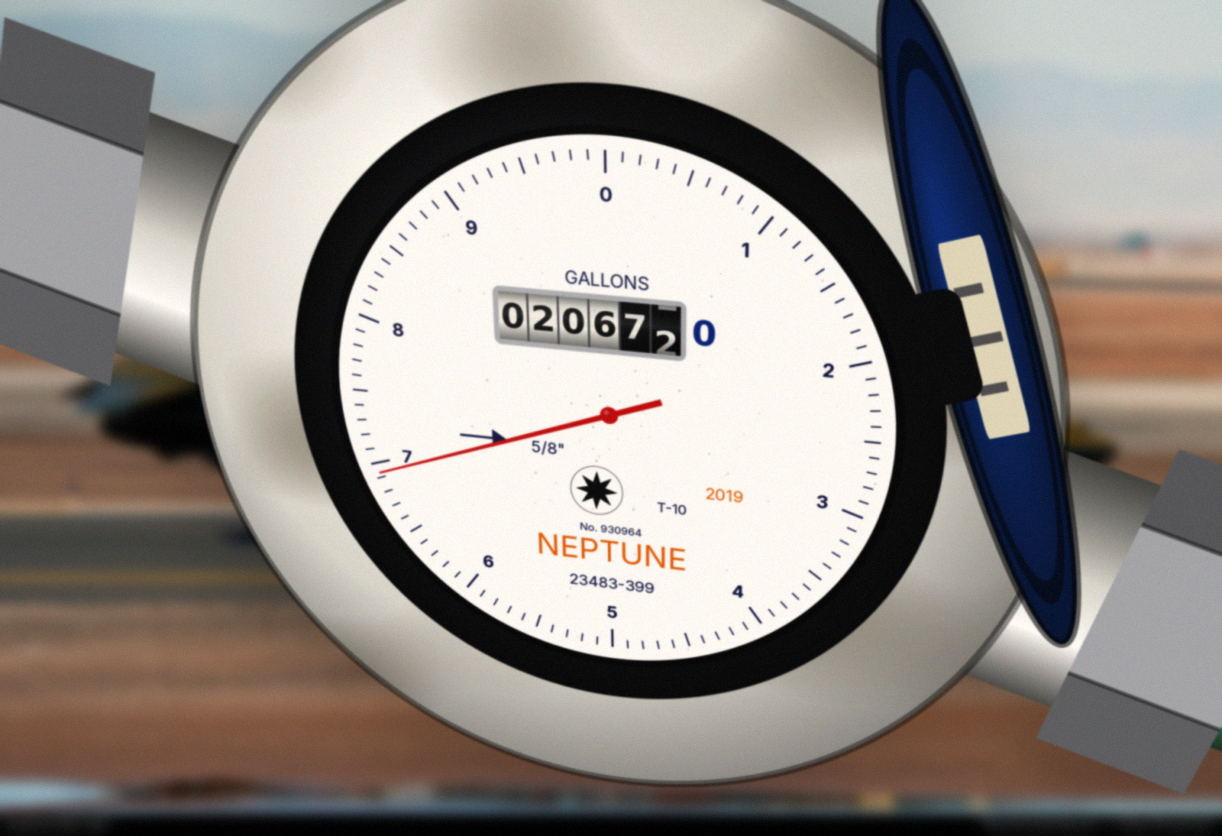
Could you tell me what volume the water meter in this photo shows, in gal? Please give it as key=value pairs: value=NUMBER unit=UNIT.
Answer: value=206716.9 unit=gal
